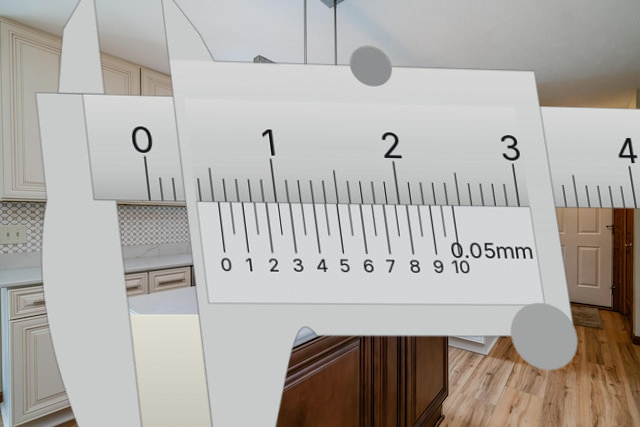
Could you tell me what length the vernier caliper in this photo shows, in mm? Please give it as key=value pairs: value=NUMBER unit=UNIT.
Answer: value=5.4 unit=mm
